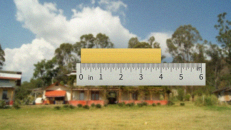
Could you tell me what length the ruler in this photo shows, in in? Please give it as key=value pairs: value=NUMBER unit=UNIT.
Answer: value=4 unit=in
